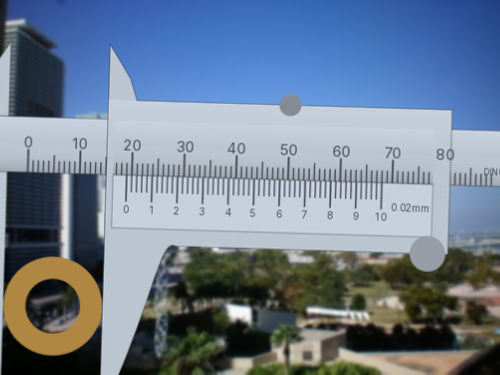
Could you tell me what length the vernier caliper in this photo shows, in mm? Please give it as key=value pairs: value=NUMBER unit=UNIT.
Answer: value=19.0 unit=mm
